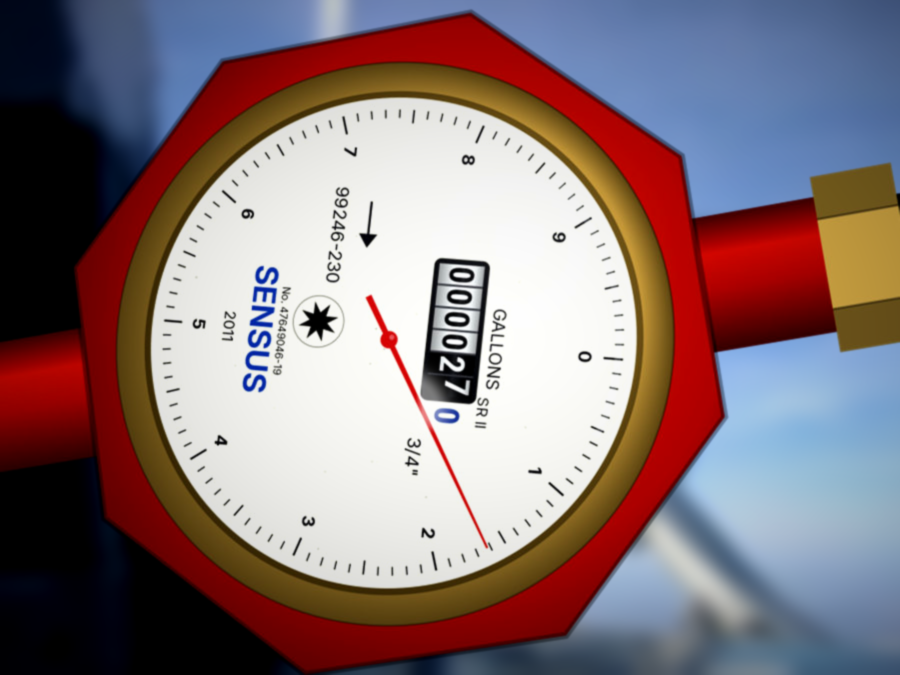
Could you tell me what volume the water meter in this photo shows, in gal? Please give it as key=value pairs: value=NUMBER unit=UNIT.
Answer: value=271.6 unit=gal
